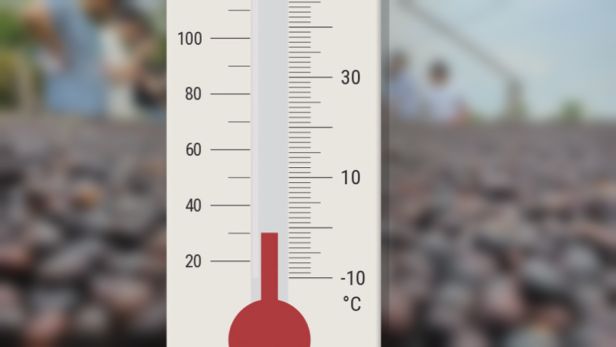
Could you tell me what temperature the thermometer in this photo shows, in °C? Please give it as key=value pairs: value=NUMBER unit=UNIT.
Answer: value=-1 unit=°C
